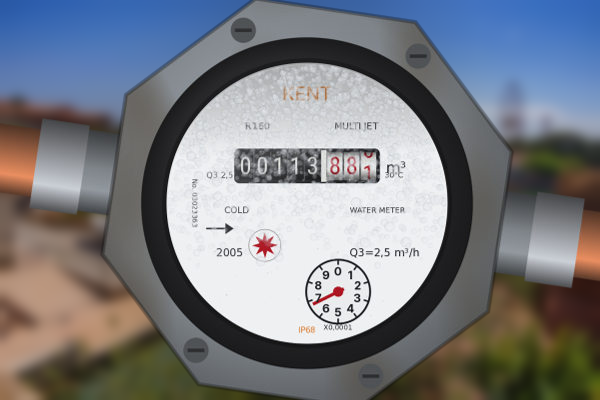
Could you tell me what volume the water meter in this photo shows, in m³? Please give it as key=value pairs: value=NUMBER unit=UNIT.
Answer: value=113.8806 unit=m³
